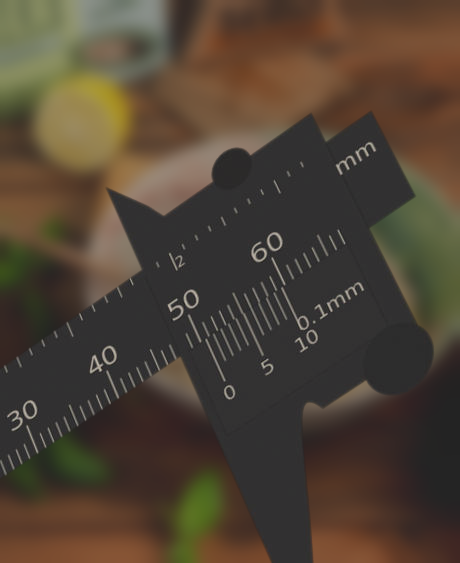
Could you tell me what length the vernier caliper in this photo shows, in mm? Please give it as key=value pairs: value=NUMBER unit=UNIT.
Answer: value=50.6 unit=mm
